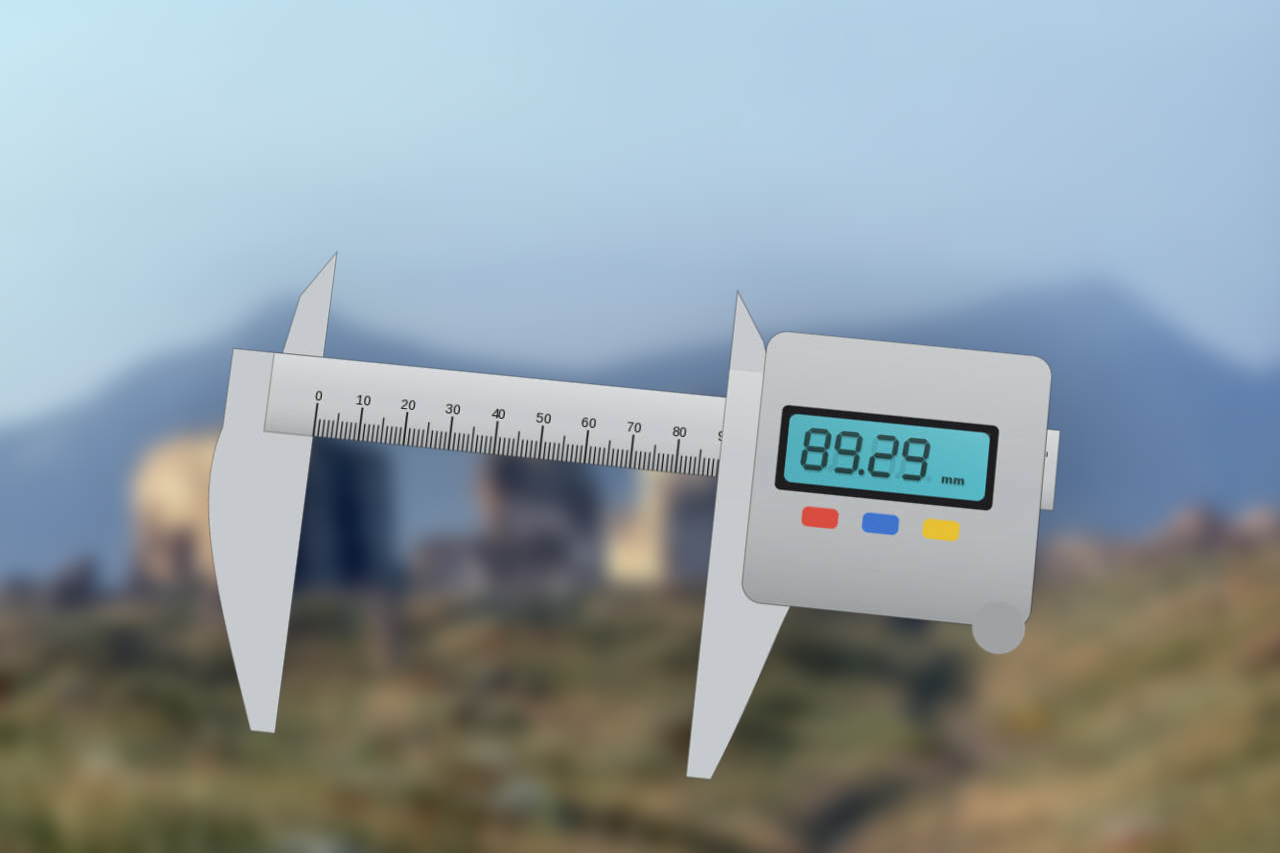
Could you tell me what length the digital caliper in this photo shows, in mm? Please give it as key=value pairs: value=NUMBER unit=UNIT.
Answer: value=89.29 unit=mm
